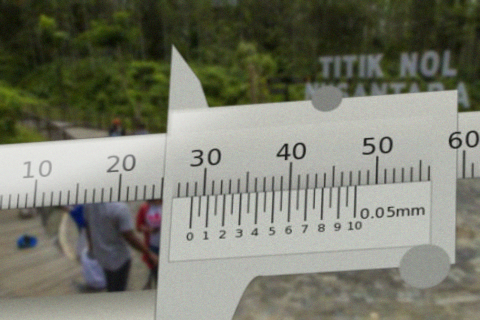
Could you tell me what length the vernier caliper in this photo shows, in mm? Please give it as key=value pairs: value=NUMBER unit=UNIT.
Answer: value=28.6 unit=mm
